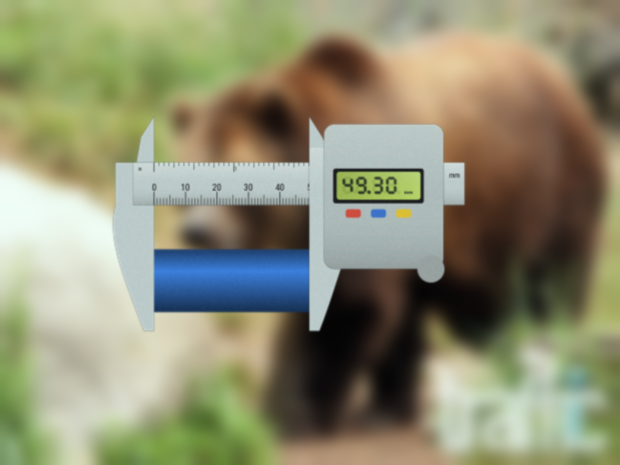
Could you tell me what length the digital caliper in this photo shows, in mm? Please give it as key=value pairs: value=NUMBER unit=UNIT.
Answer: value=49.30 unit=mm
